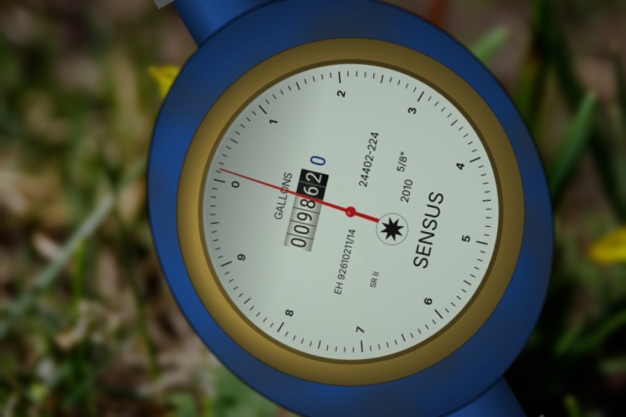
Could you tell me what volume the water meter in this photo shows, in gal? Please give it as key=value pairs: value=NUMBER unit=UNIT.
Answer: value=98620.1 unit=gal
